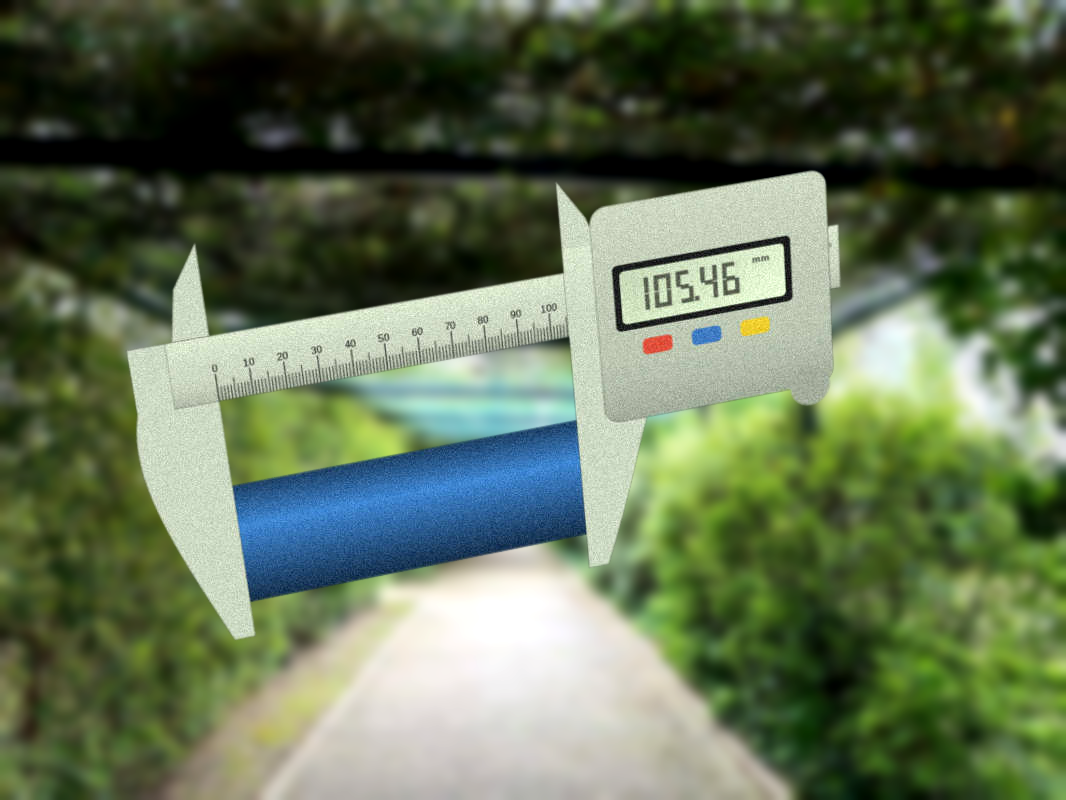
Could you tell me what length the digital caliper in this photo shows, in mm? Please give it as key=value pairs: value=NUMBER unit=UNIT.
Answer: value=105.46 unit=mm
